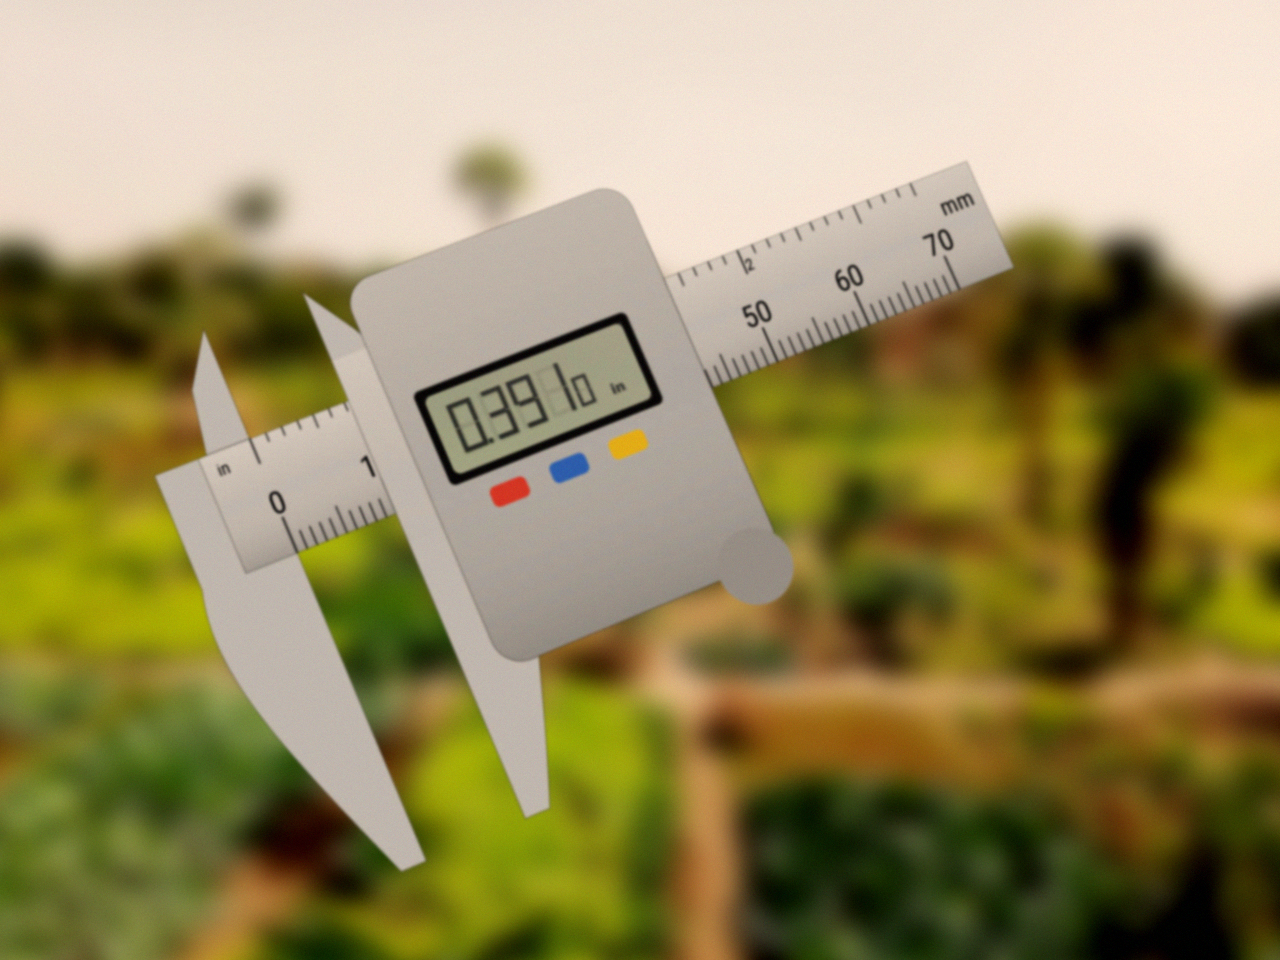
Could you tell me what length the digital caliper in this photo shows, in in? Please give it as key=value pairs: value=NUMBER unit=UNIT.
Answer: value=0.3910 unit=in
